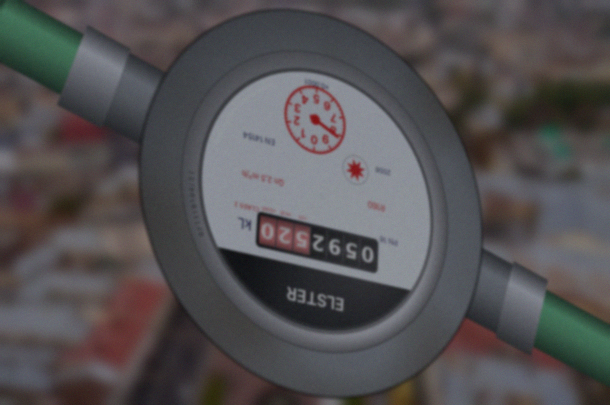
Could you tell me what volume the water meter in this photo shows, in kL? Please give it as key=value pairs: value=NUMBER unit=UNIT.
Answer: value=592.5208 unit=kL
